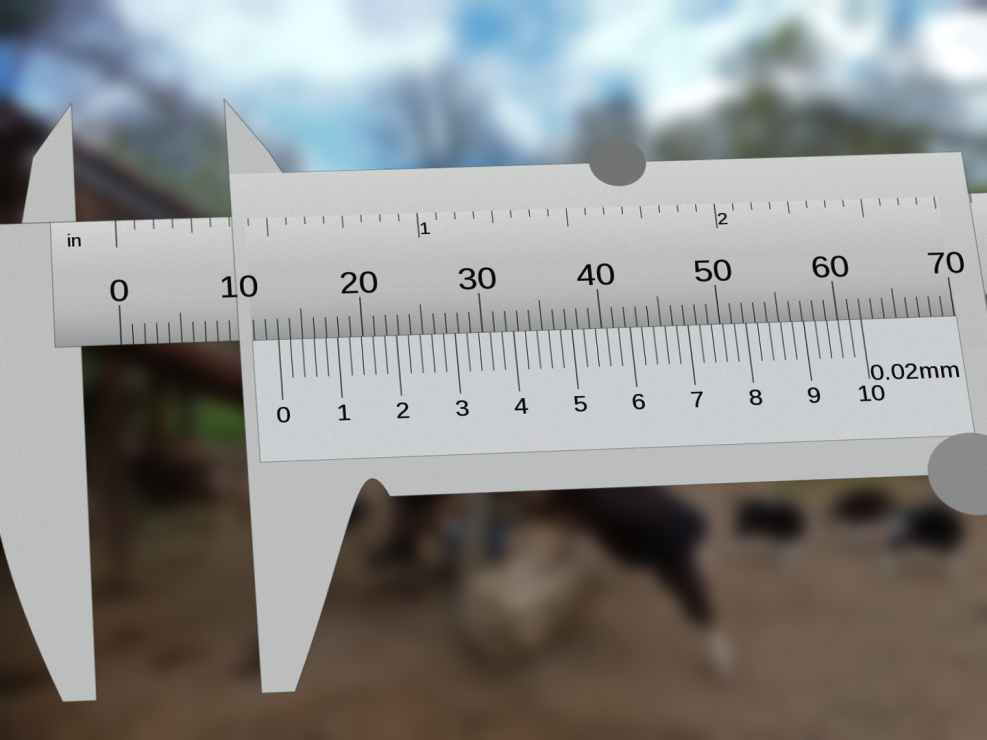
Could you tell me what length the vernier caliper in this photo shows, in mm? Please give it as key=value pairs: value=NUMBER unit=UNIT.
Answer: value=13.0 unit=mm
